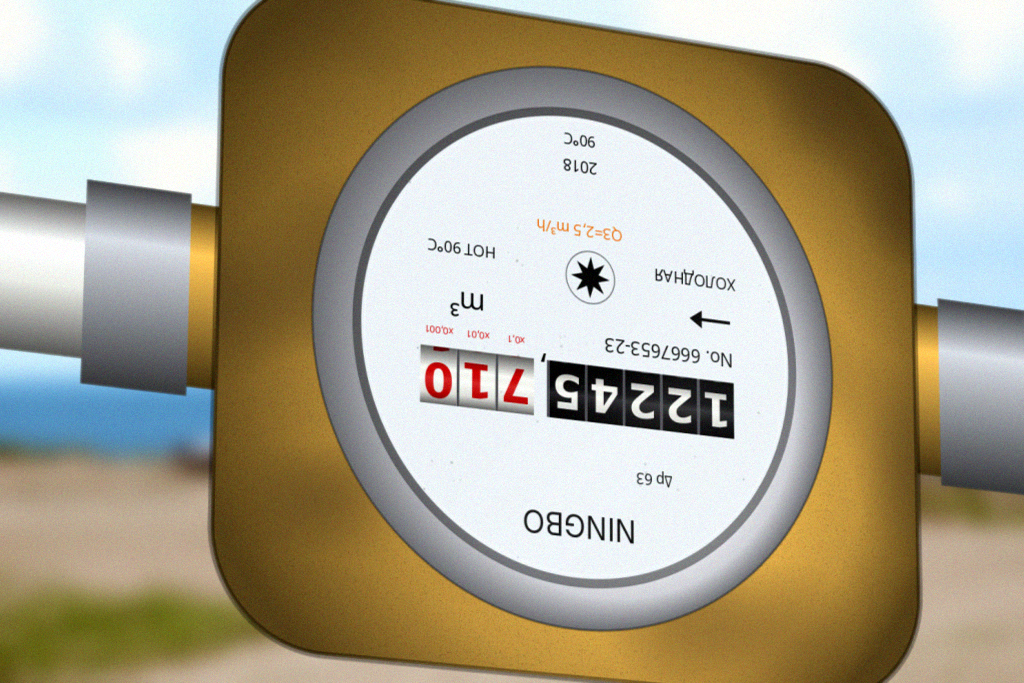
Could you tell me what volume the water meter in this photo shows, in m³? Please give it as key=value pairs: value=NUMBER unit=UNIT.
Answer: value=12245.710 unit=m³
